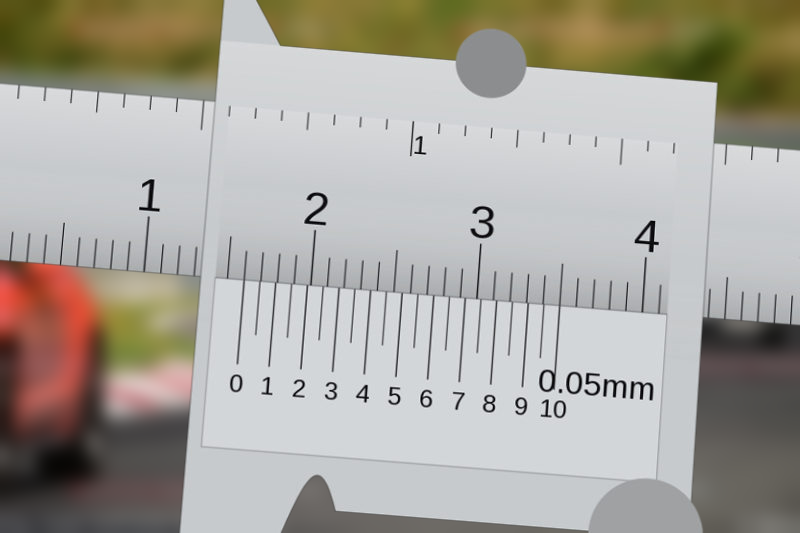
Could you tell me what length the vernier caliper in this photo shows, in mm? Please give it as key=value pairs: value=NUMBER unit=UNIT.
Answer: value=16.0 unit=mm
